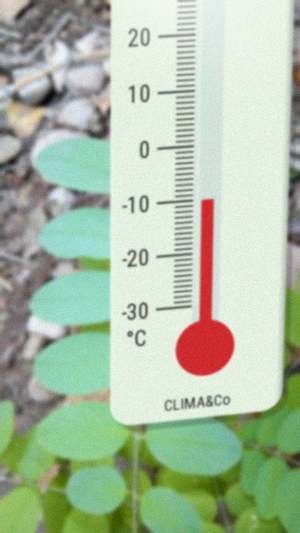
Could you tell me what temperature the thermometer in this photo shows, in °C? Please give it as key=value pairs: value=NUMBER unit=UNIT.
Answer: value=-10 unit=°C
